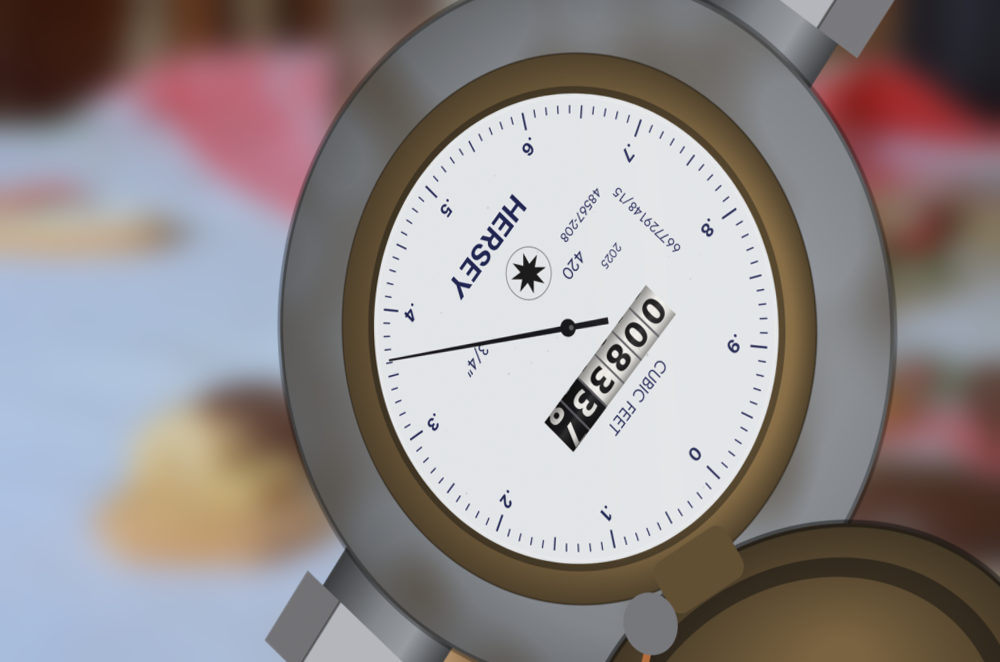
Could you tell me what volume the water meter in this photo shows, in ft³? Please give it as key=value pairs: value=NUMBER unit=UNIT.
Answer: value=8337.36 unit=ft³
